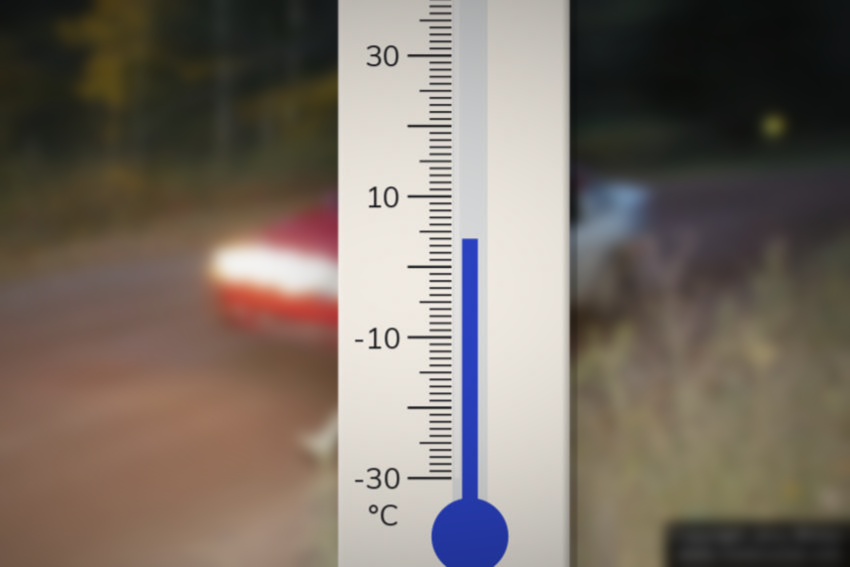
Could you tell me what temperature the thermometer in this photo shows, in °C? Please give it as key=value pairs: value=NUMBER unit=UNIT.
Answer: value=4 unit=°C
